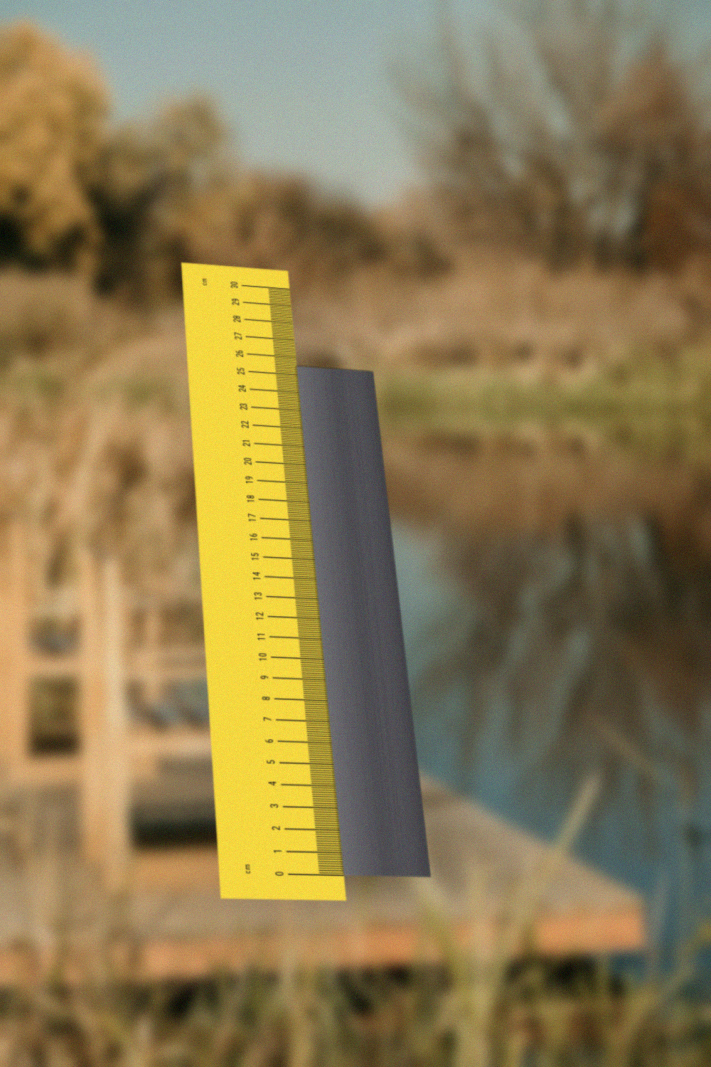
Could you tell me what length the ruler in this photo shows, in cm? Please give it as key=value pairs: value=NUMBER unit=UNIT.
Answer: value=25.5 unit=cm
